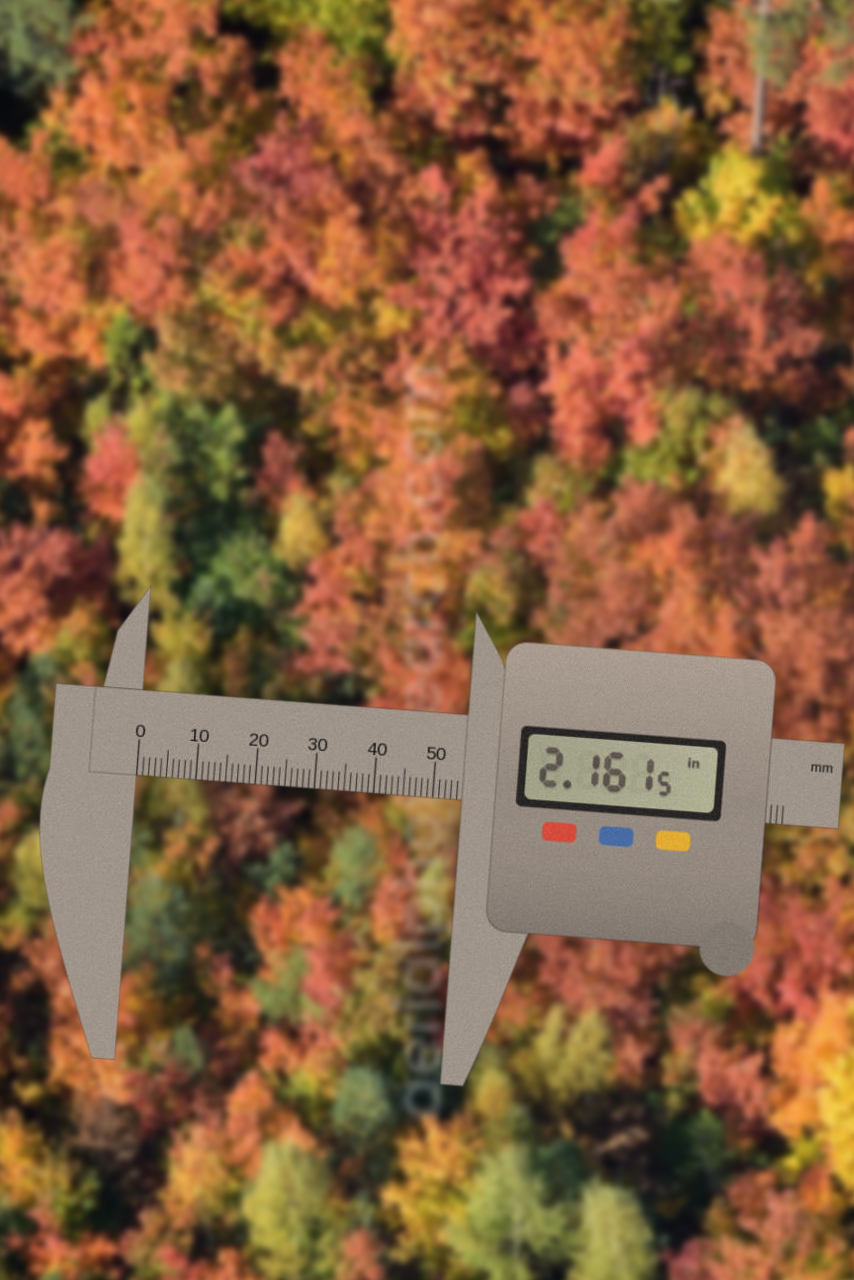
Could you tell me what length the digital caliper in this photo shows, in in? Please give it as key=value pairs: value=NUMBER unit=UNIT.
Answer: value=2.1615 unit=in
